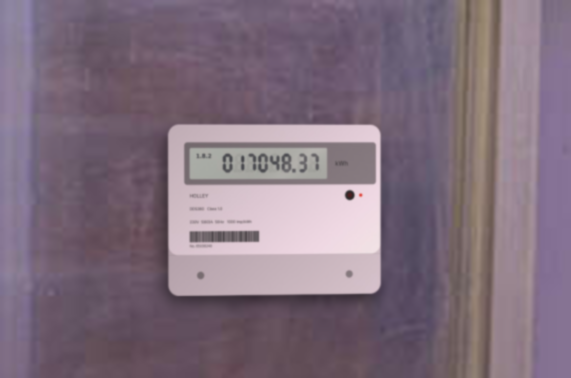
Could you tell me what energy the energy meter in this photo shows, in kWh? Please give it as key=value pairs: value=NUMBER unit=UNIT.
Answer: value=17048.37 unit=kWh
